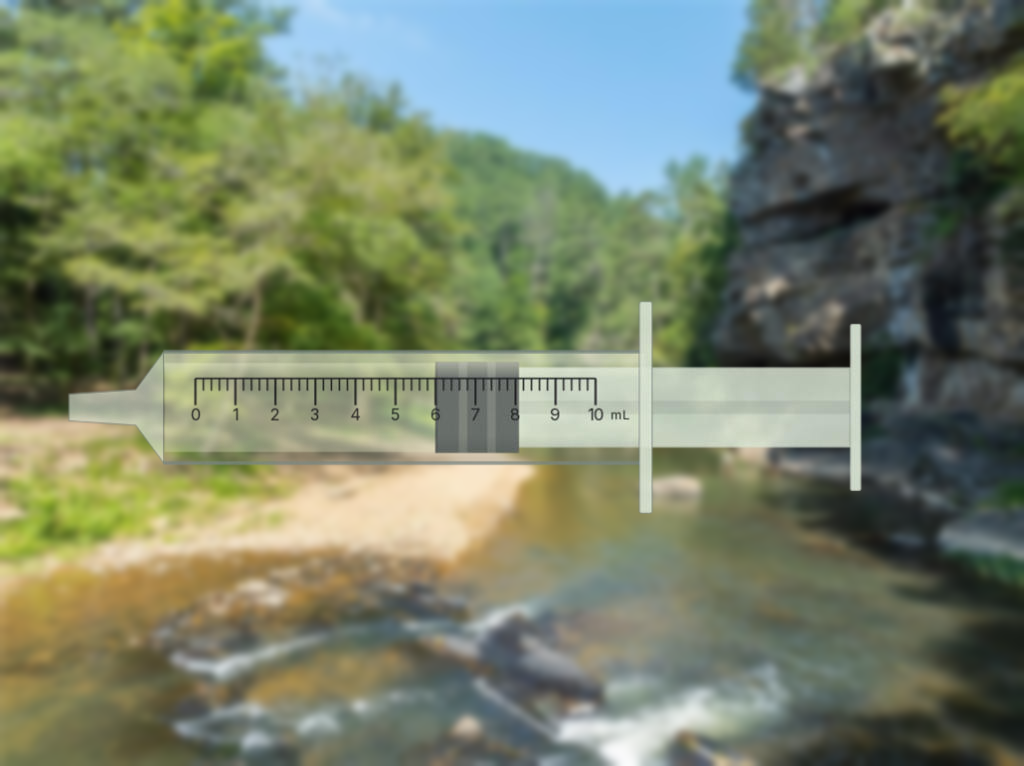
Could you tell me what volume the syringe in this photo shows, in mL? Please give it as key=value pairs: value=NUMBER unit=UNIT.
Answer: value=6 unit=mL
